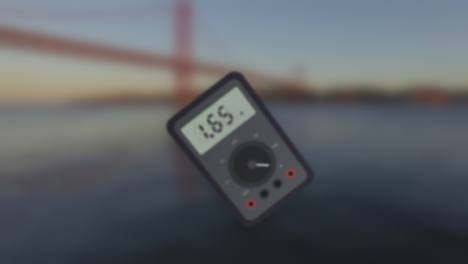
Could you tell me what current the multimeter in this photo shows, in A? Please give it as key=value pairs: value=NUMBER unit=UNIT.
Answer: value=1.65 unit=A
